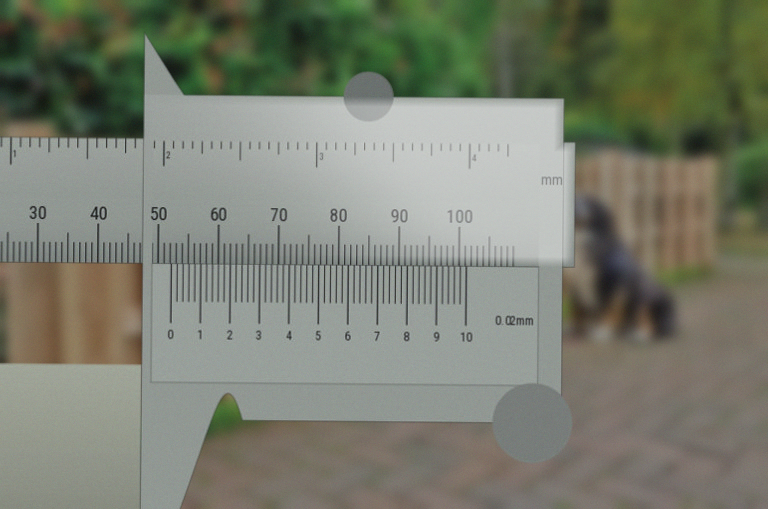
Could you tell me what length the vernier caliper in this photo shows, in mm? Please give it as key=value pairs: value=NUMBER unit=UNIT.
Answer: value=52.2 unit=mm
